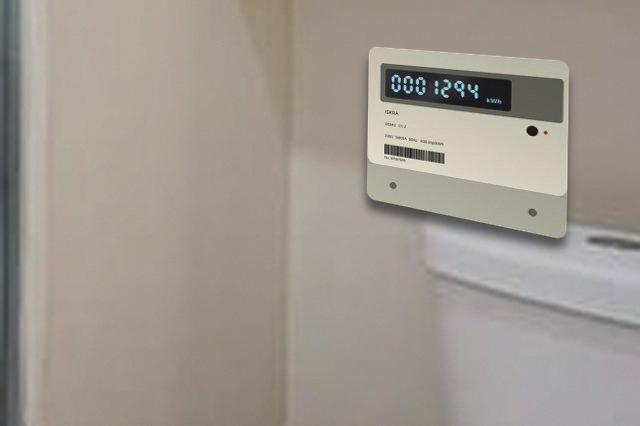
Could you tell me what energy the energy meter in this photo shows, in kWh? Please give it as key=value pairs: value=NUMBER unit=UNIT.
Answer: value=1294 unit=kWh
